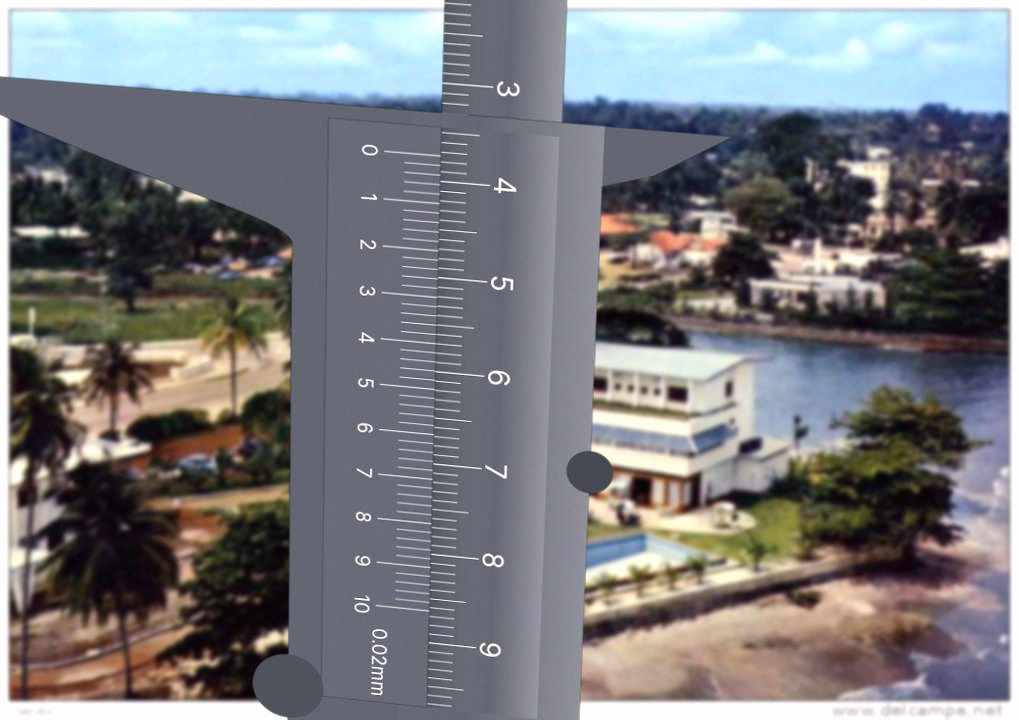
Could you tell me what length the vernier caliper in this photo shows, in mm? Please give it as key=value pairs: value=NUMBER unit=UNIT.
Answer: value=37.4 unit=mm
